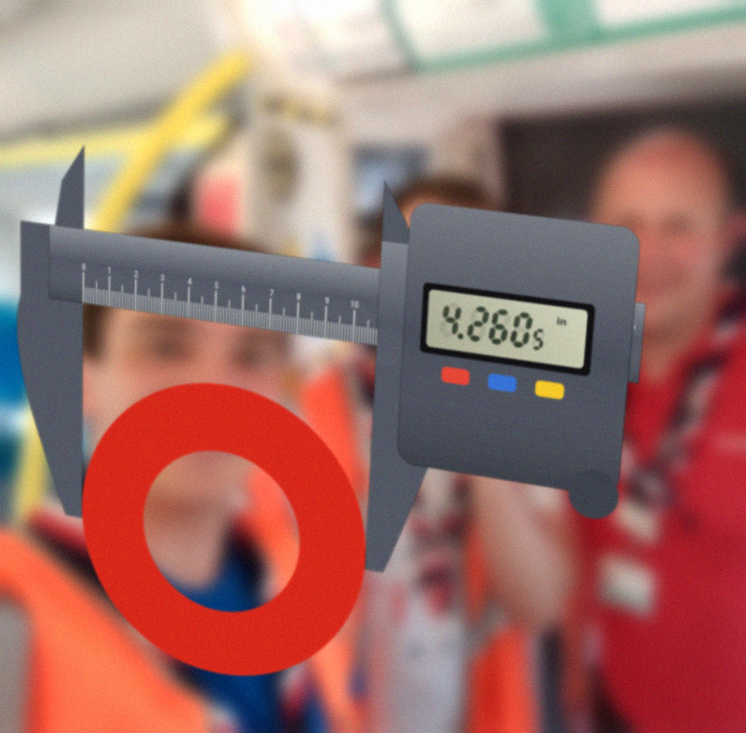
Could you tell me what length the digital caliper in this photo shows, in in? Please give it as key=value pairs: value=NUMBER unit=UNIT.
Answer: value=4.2605 unit=in
